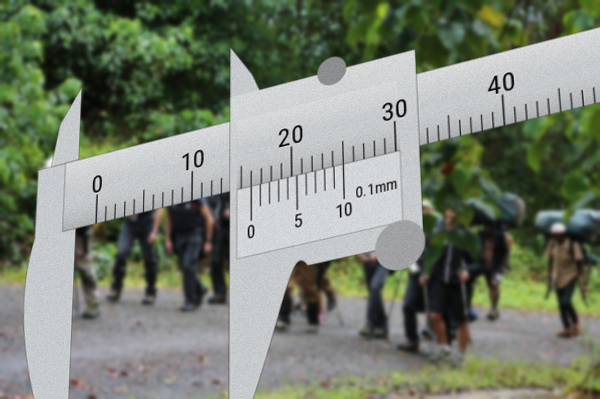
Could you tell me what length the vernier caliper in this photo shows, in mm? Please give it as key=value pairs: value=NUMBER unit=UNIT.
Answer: value=16.0 unit=mm
